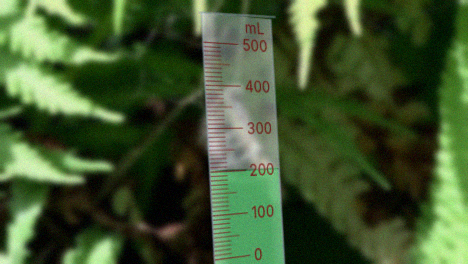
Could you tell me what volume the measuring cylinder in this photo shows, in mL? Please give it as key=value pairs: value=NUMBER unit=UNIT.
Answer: value=200 unit=mL
